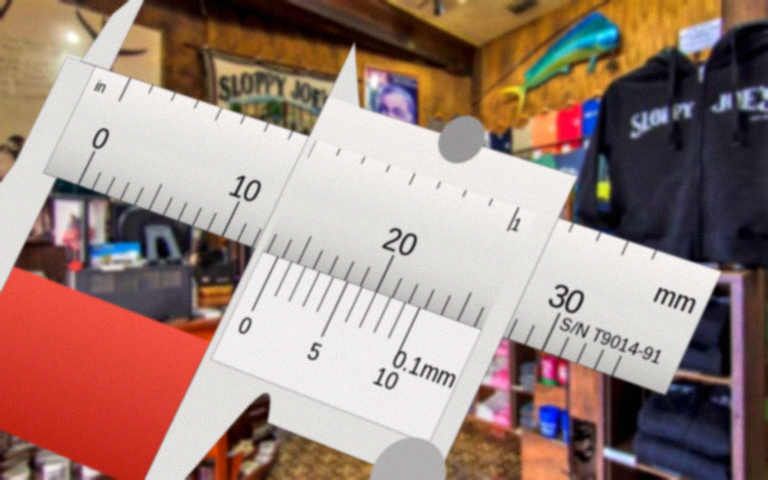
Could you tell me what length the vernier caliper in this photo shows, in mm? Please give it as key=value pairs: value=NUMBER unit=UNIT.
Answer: value=13.7 unit=mm
